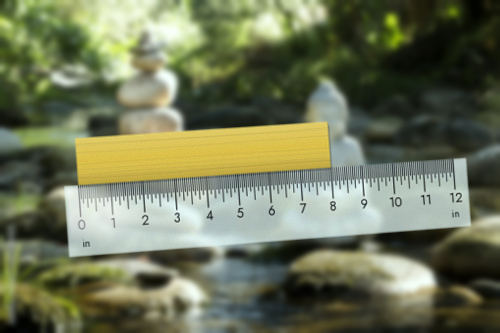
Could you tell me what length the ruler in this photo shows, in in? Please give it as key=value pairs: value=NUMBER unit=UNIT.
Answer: value=8 unit=in
